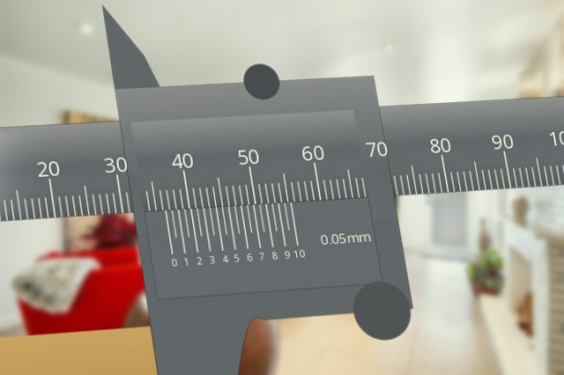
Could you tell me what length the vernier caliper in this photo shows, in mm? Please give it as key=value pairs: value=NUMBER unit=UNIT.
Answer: value=36.4 unit=mm
